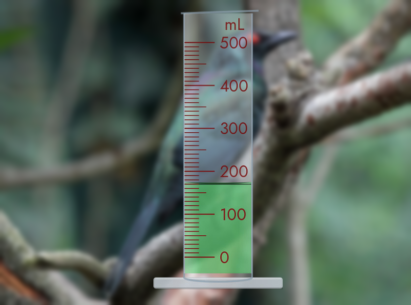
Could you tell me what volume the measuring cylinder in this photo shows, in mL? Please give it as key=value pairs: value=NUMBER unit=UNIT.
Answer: value=170 unit=mL
